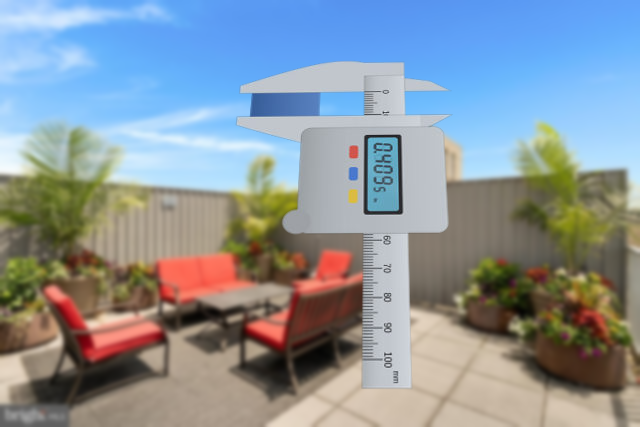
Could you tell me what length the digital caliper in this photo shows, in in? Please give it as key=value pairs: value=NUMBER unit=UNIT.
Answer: value=0.4095 unit=in
